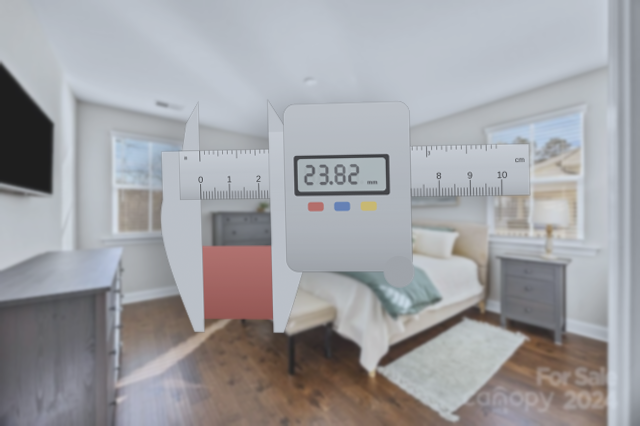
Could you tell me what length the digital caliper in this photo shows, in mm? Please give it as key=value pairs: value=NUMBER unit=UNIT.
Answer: value=23.82 unit=mm
